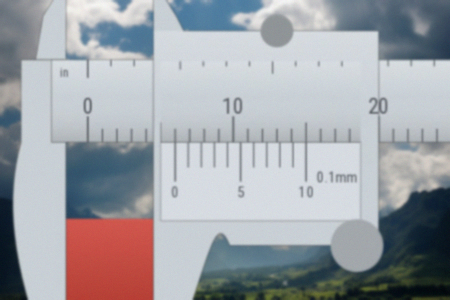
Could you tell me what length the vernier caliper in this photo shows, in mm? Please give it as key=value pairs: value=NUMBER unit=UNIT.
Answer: value=6.0 unit=mm
